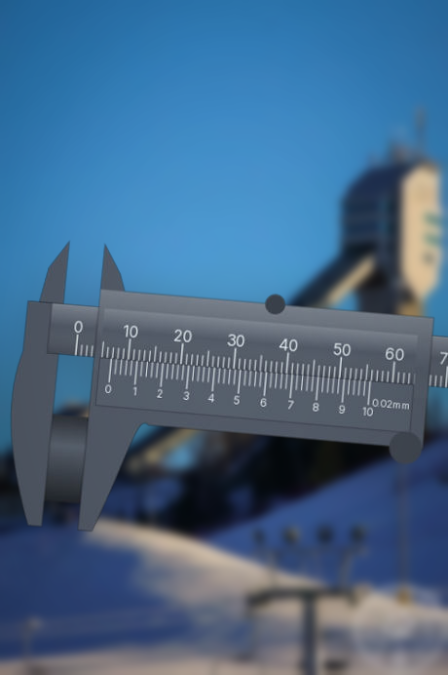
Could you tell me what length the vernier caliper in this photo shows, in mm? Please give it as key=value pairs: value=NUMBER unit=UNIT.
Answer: value=6.8 unit=mm
